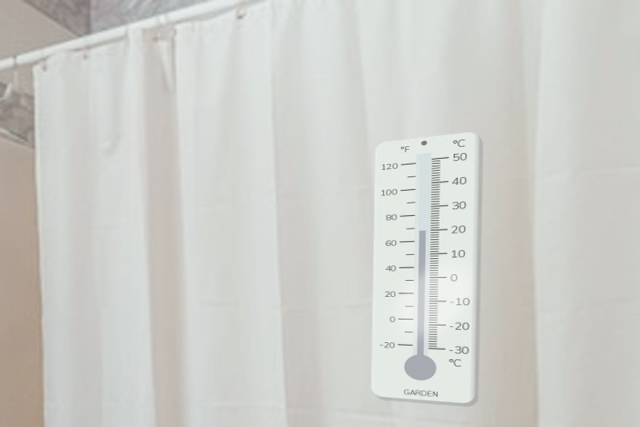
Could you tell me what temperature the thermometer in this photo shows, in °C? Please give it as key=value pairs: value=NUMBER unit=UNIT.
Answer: value=20 unit=°C
